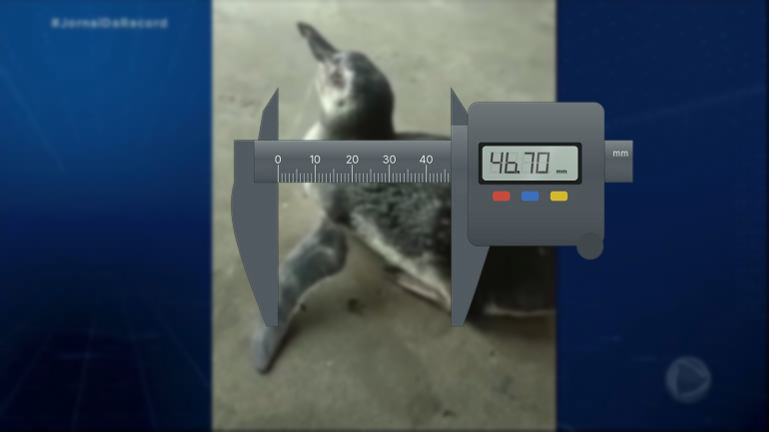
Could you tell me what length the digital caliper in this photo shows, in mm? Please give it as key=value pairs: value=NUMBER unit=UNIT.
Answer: value=46.70 unit=mm
